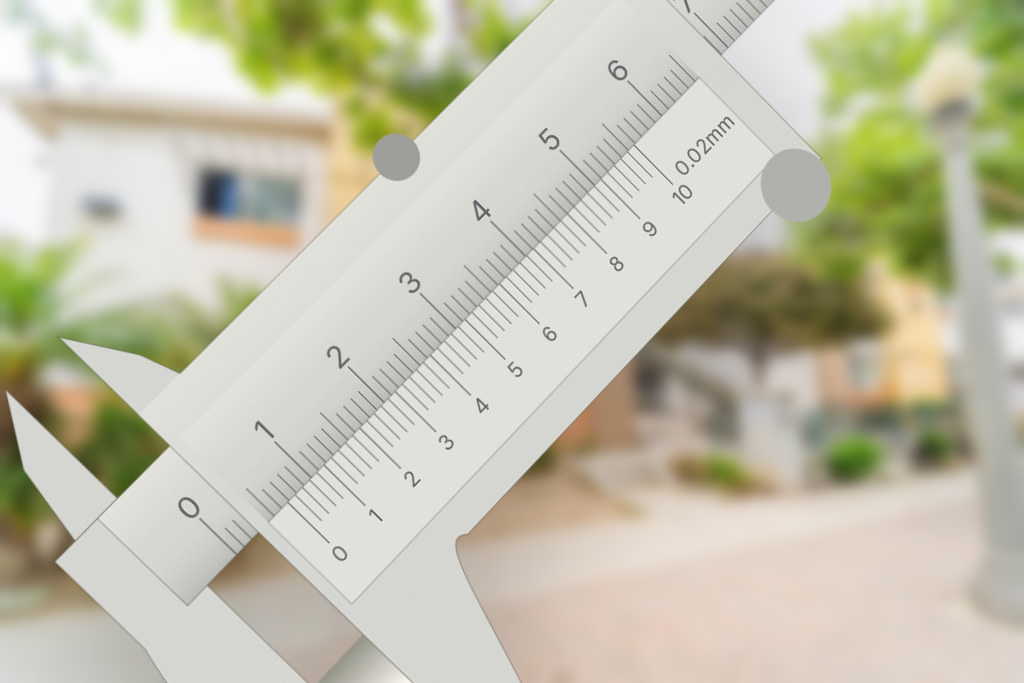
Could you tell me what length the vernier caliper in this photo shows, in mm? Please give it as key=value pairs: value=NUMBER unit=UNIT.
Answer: value=6.8 unit=mm
